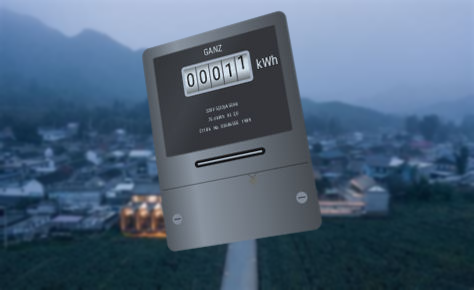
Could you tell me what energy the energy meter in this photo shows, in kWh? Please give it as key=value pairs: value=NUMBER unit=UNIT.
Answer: value=11 unit=kWh
